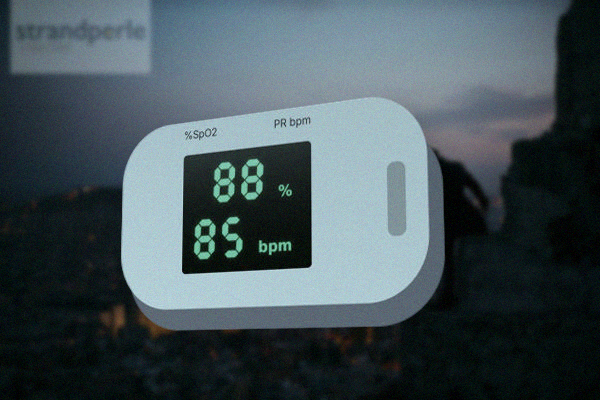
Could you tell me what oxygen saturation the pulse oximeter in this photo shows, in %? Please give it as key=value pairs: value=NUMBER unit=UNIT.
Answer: value=88 unit=%
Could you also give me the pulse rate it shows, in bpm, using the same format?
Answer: value=85 unit=bpm
